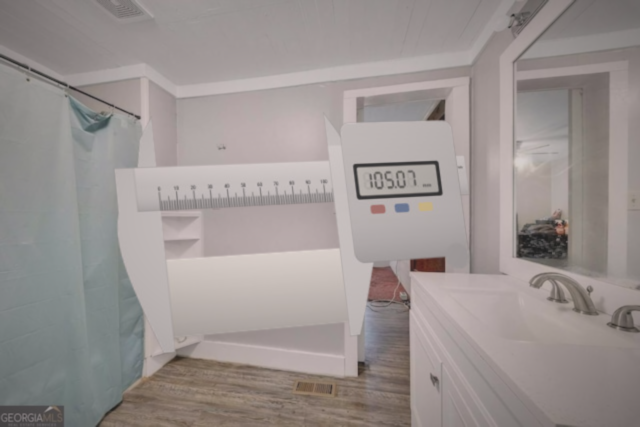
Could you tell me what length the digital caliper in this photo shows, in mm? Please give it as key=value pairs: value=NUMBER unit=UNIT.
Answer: value=105.07 unit=mm
